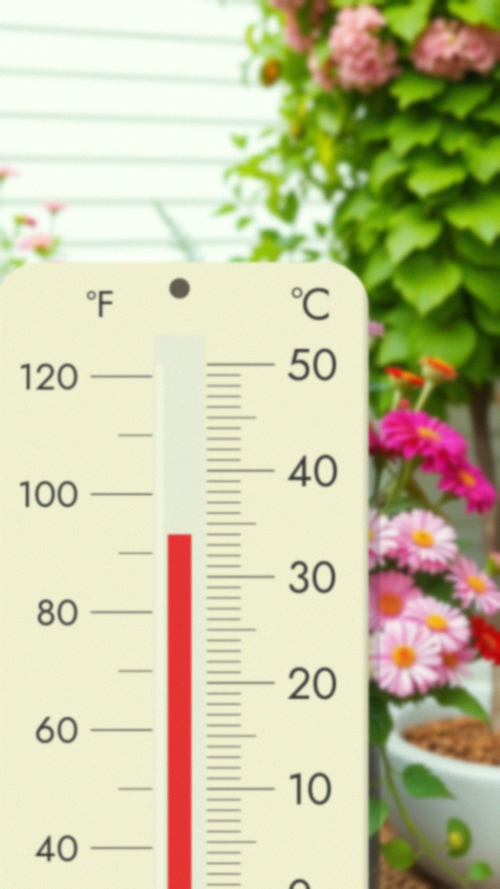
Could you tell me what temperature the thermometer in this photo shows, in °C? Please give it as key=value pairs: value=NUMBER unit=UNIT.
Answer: value=34 unit=°C
